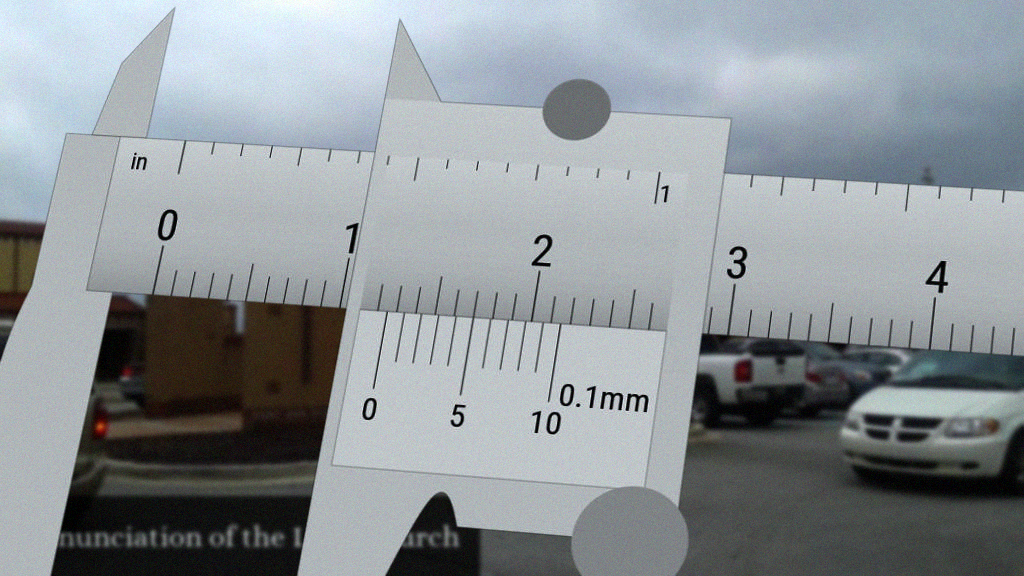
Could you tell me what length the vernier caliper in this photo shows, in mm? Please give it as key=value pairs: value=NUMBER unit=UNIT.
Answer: value=12.5 unit=mm
